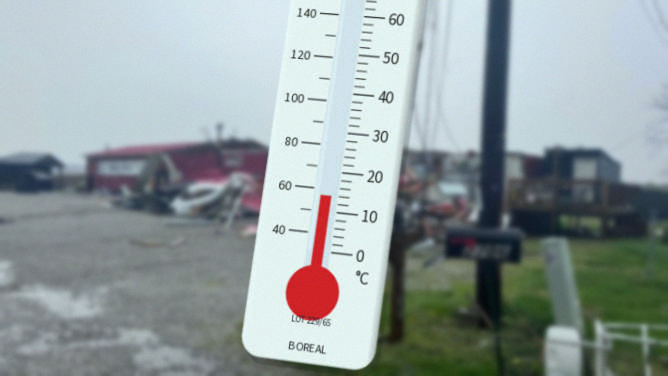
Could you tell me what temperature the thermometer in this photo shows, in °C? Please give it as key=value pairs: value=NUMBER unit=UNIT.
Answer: value=14 unit=°C
